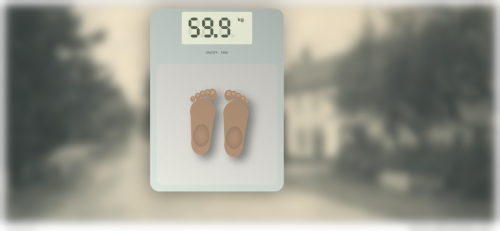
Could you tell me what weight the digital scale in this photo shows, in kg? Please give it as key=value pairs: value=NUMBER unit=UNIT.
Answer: value=59.9 unit=kg
